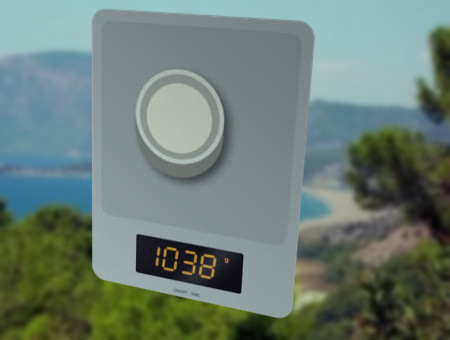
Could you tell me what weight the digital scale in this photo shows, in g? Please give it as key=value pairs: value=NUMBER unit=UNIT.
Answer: value=1038 unit=g
